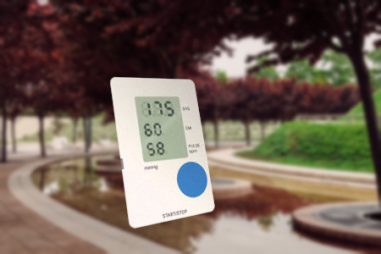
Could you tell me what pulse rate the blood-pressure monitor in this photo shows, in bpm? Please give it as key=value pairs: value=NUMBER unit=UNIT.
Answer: value=58 unit=bpm
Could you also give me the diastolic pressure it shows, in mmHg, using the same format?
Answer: value=60 unit=mmHg
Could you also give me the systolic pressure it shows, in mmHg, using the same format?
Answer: value=175 unit=mmHg
